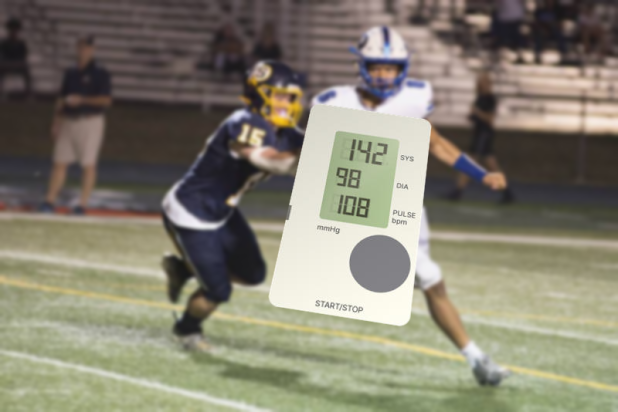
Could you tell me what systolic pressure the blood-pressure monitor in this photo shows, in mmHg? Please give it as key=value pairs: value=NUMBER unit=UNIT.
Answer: value=142 unit=mmHg
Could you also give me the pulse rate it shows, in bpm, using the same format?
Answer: value=108 unit=bpm
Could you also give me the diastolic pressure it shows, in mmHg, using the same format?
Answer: value=98 unit=mmHg
